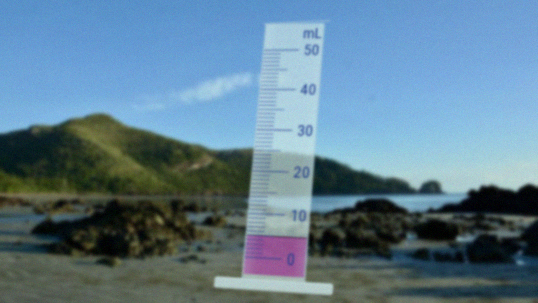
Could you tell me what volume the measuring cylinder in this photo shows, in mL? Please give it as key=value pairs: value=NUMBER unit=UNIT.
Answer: value=5 unit=mL
